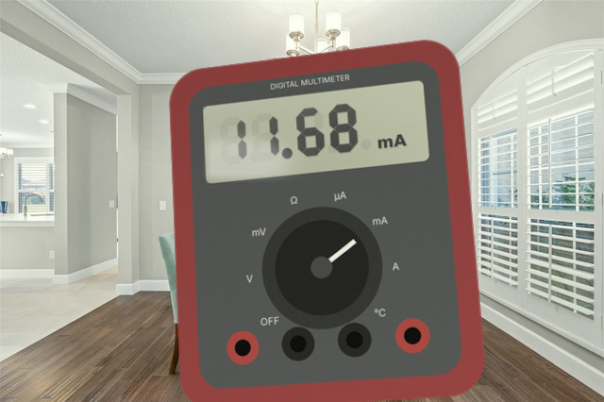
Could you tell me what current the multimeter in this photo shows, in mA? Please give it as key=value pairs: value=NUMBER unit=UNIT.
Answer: value=11.68 unit=mA
